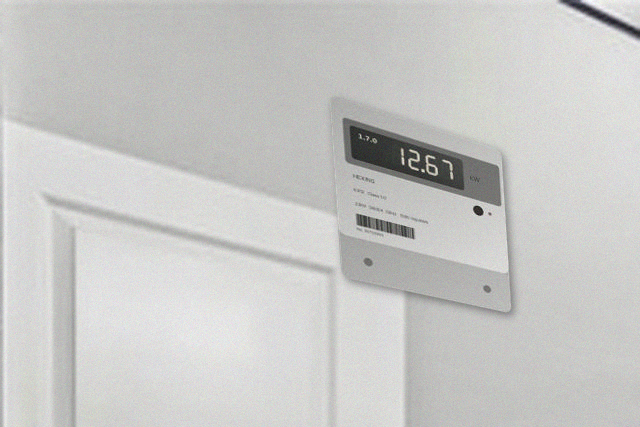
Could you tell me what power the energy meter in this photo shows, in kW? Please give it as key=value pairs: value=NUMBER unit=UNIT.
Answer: value=12.67 unit=kW
